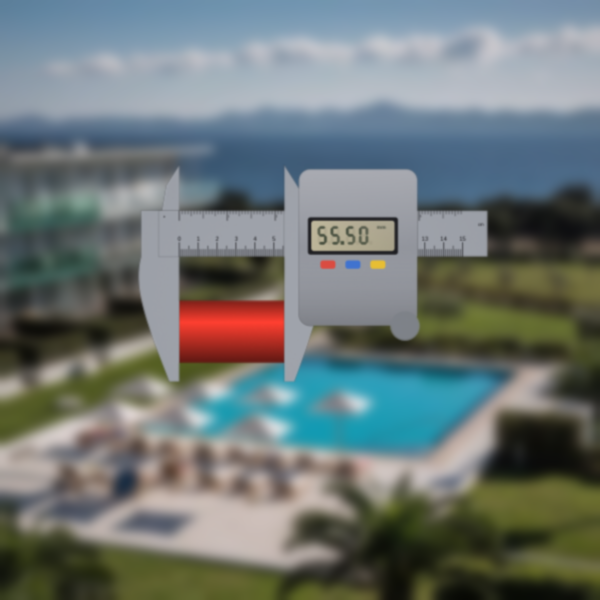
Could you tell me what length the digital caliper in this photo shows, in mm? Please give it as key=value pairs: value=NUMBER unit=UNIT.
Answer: value=55.50 unit=mm
